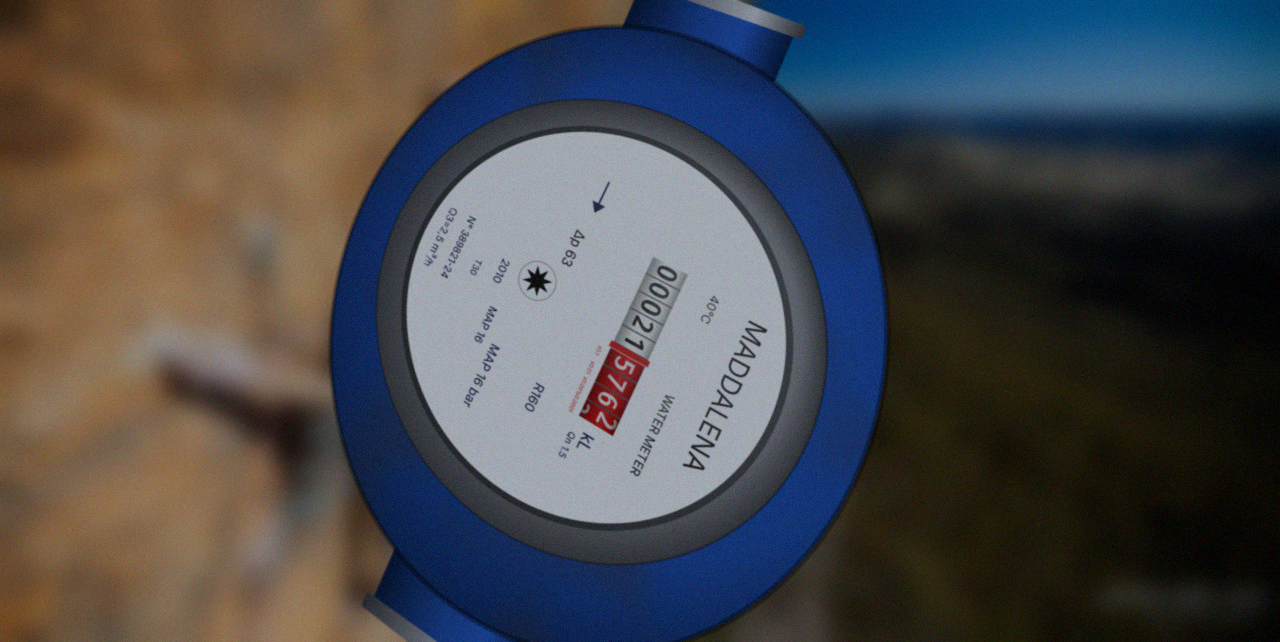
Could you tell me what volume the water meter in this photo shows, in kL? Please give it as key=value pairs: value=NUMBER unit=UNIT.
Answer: value=21.5762 unit=kL
